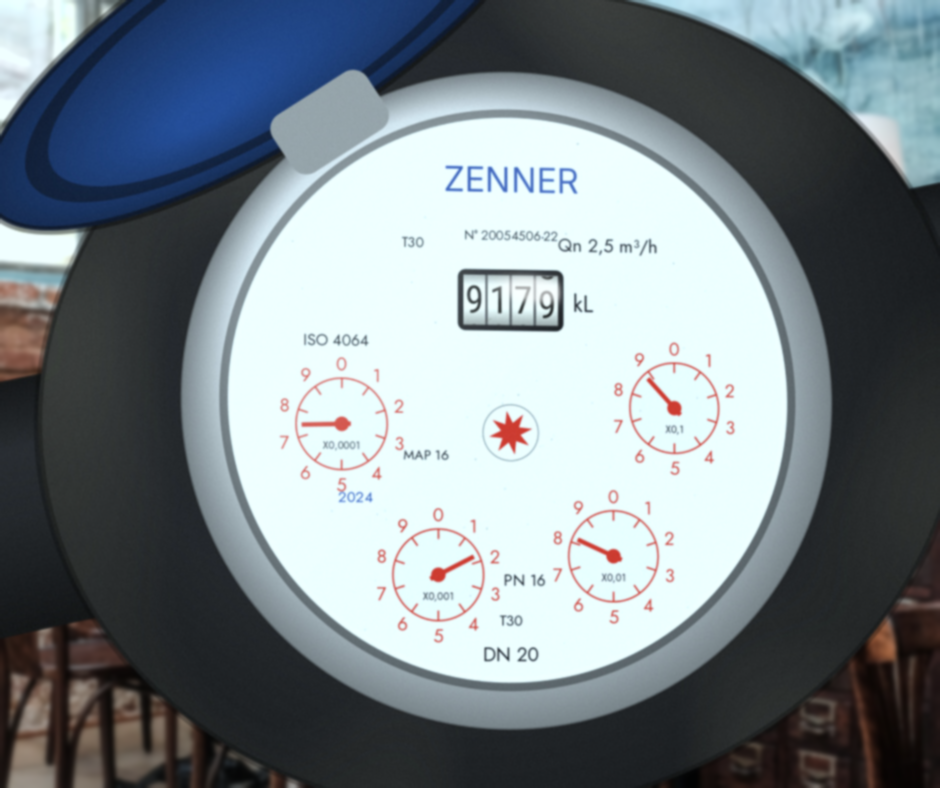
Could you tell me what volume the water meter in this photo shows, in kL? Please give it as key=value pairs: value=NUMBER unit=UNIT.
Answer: value=9178.8817 unit=kL
